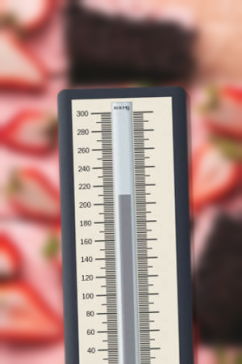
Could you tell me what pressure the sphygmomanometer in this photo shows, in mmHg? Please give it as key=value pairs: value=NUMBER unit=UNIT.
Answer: value=210 unit=mmHg
